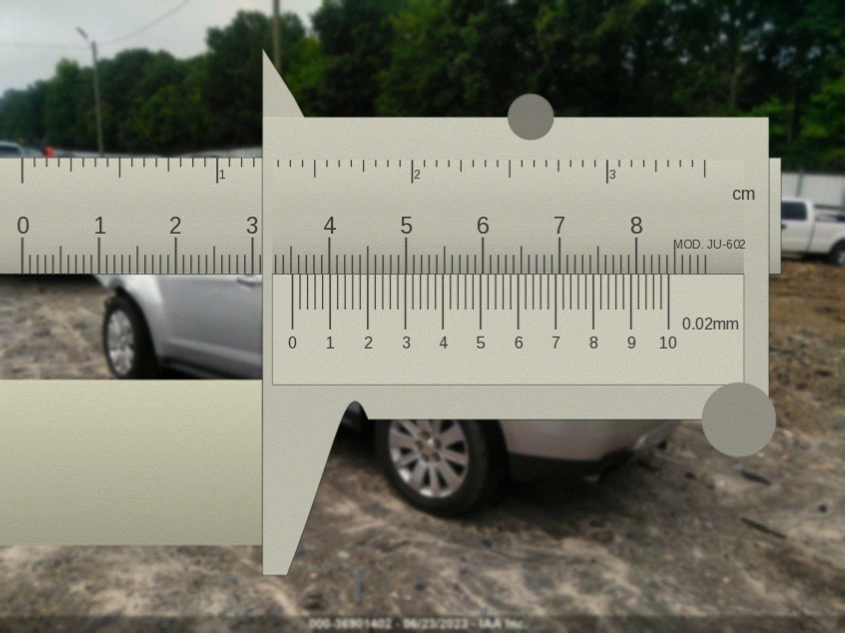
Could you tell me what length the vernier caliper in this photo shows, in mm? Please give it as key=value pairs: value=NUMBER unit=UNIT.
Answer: value=35.2 unit=mm
